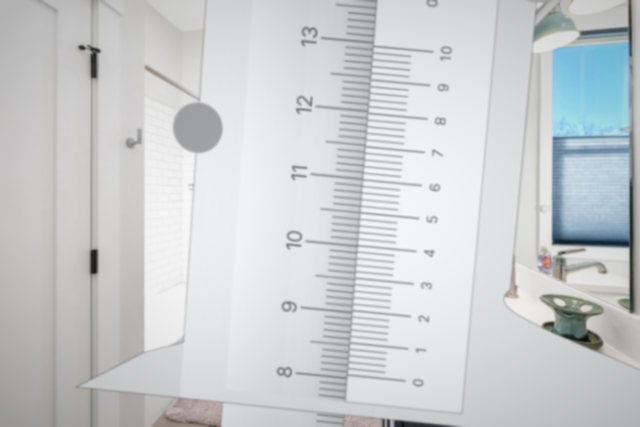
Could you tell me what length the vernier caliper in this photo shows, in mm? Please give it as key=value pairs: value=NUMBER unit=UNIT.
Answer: value=80.5 unit=mm
